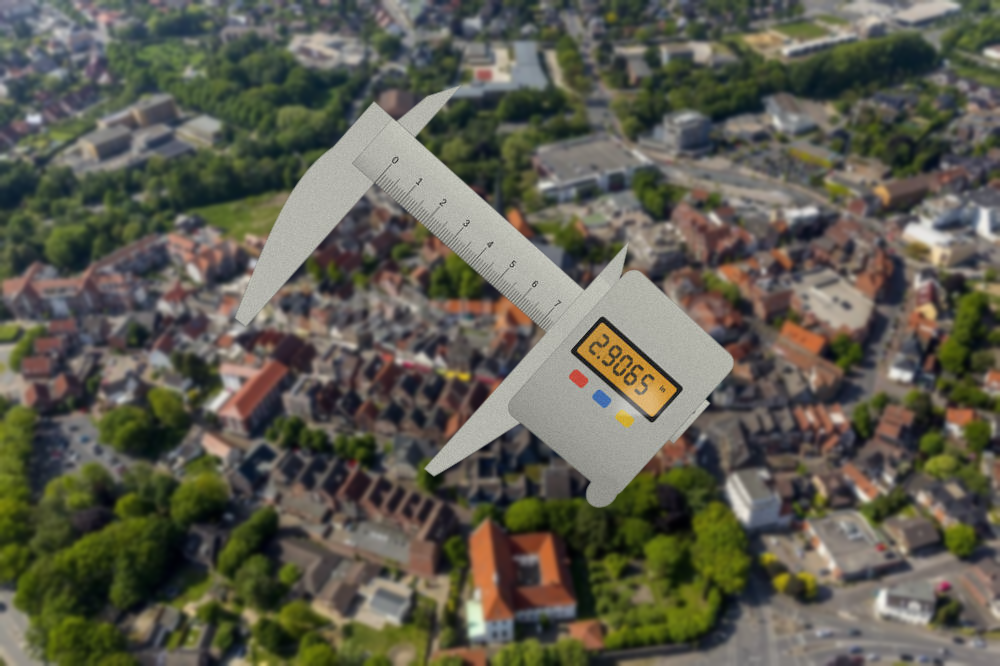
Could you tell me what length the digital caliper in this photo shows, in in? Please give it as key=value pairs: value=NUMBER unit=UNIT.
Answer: value=2.9065 unit=in
